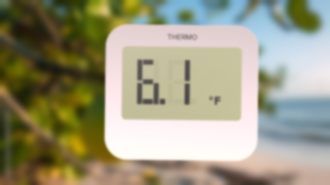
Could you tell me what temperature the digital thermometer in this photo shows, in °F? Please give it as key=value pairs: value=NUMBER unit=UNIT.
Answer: value=6.1 unit=°F
